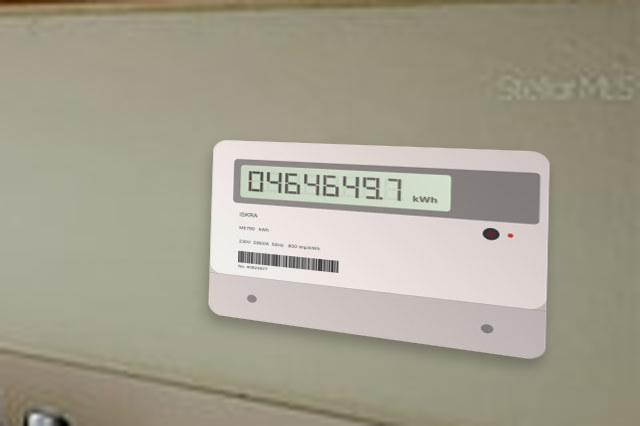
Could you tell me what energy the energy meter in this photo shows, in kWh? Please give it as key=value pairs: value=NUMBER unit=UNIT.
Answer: value=464649.7 unit=kWh
